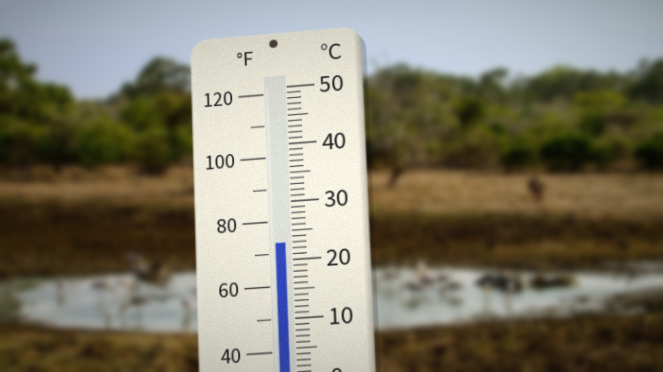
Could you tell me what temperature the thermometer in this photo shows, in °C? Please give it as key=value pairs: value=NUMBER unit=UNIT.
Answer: value=23 unit=°C
